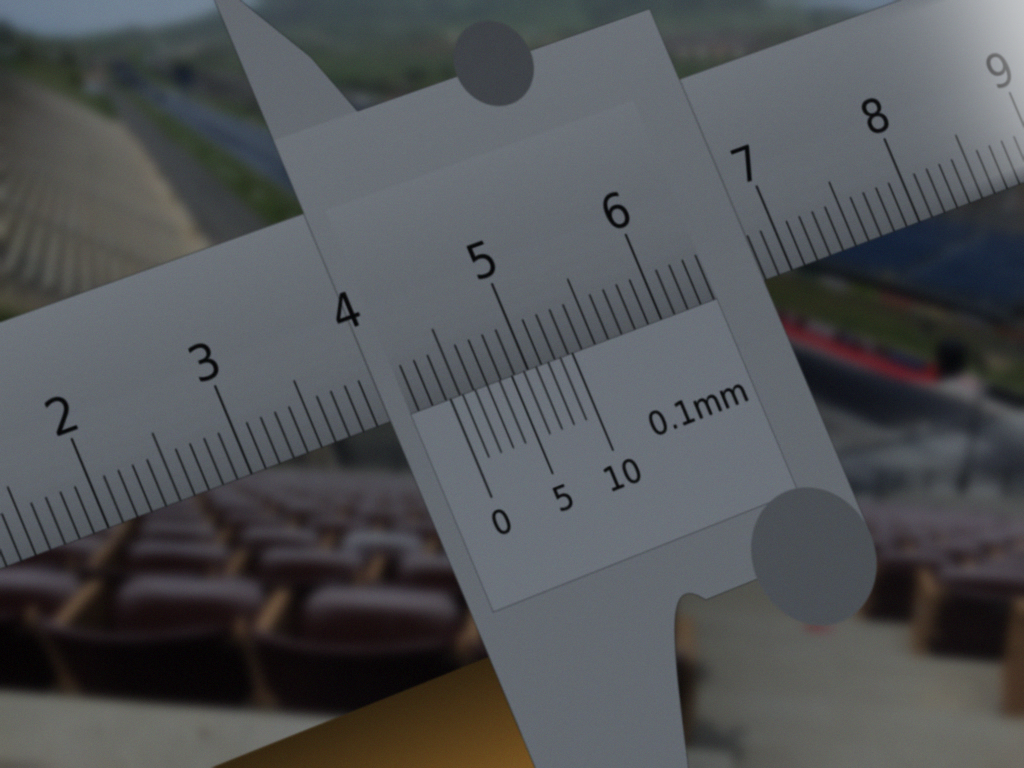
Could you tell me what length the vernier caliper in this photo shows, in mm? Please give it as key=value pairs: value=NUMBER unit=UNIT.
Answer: value=44.3 unit=mm
